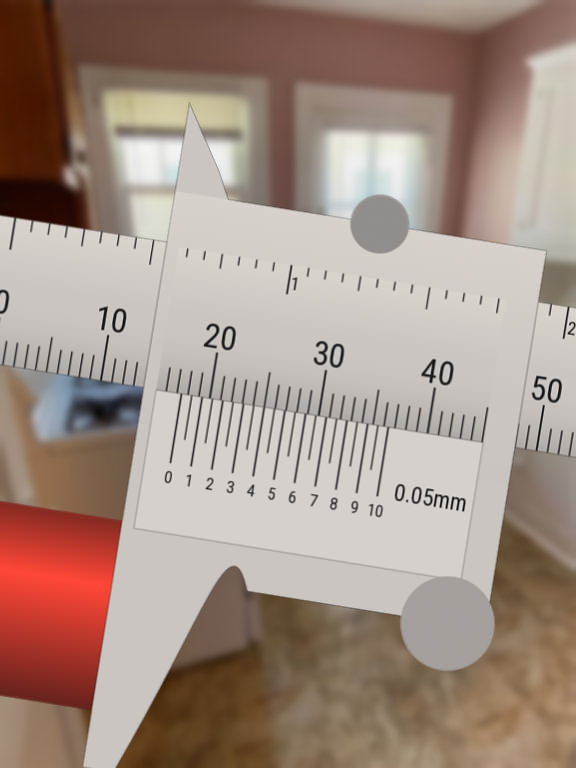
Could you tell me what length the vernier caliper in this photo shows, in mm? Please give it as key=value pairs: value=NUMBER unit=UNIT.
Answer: value=17.4 unit=mm
